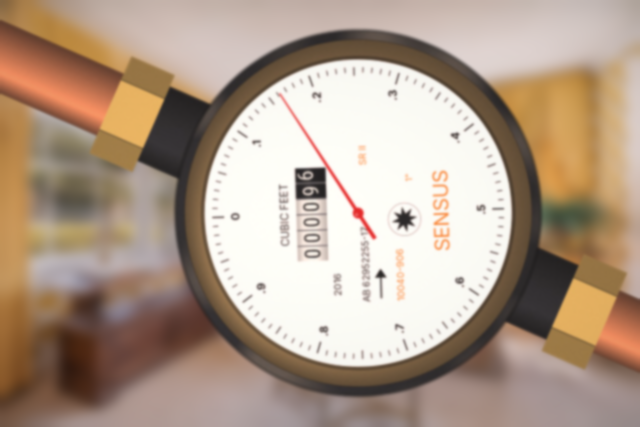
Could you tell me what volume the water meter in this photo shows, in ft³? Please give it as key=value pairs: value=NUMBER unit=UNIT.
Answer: value=96.16 unit=ft³
